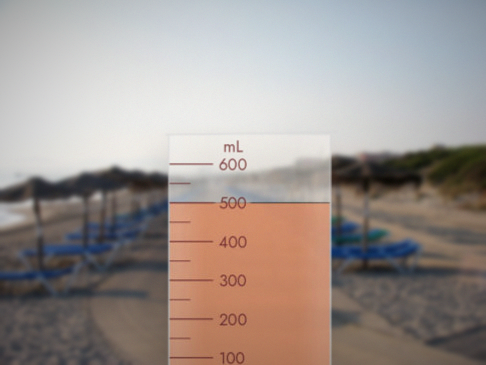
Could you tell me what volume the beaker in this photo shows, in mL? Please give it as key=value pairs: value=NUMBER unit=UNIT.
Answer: value=500 unit=mL
